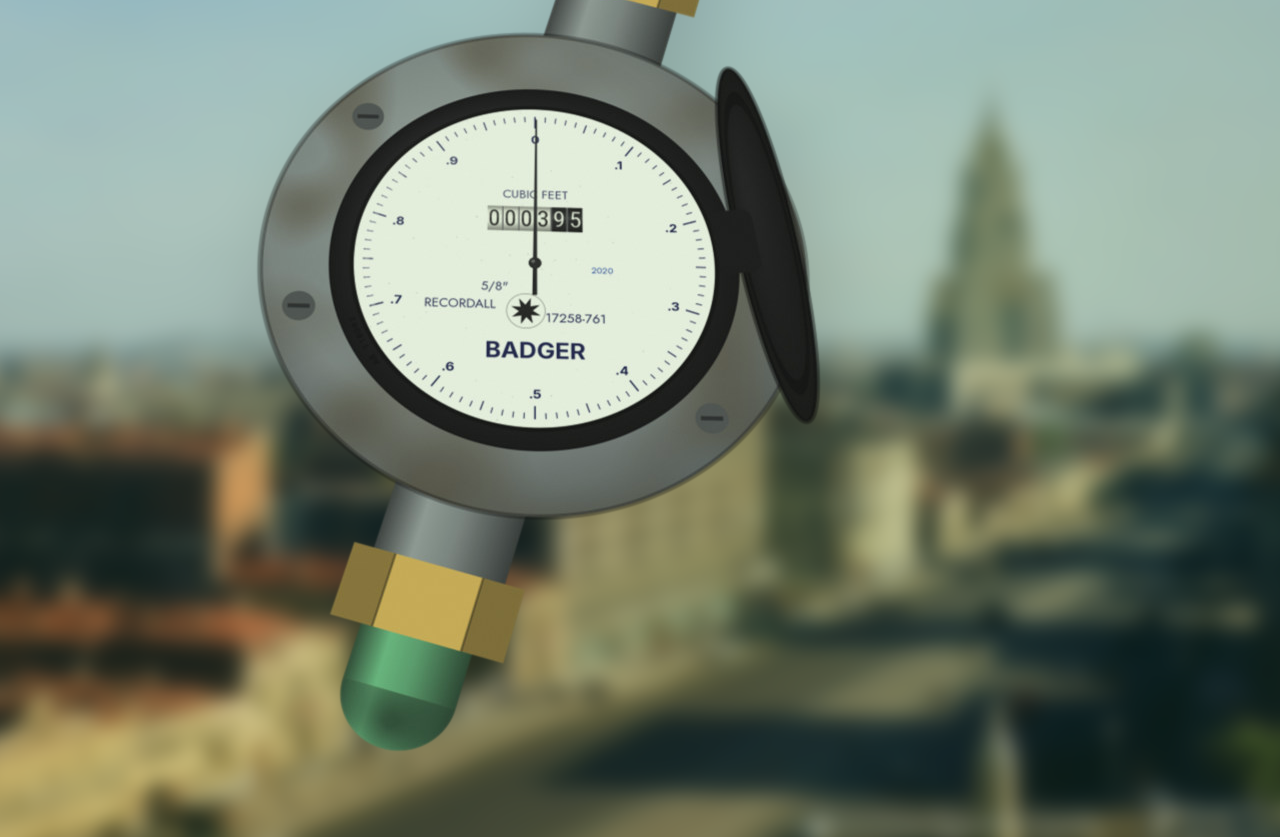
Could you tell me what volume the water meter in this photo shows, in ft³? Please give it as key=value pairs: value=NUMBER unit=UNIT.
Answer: value=395.00 unit=ft³
